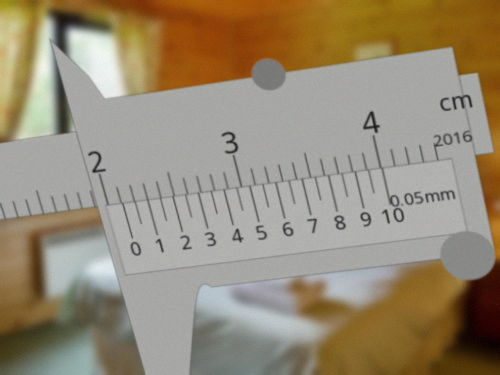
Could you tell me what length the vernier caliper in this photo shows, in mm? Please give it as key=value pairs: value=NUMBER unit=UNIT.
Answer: value=21.1 unit=mm
